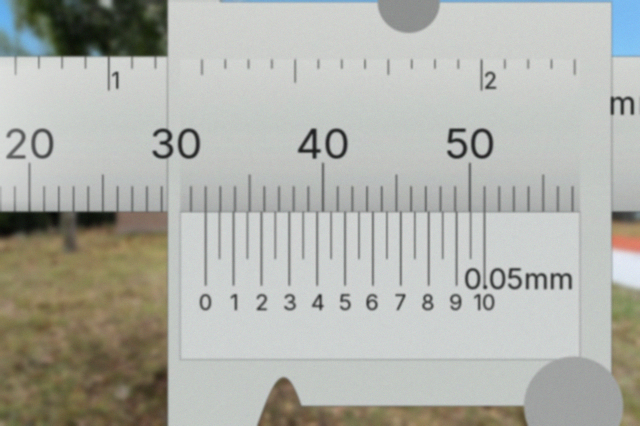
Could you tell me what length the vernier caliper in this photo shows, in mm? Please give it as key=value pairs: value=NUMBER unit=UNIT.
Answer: value=32.0 unit=mm
